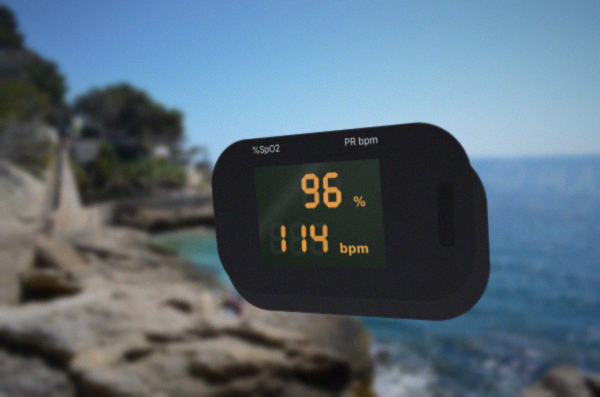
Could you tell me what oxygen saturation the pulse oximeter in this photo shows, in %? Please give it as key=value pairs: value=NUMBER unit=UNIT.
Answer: value=96 unit=%
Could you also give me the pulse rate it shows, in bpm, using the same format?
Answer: value=114 unit=bpm
